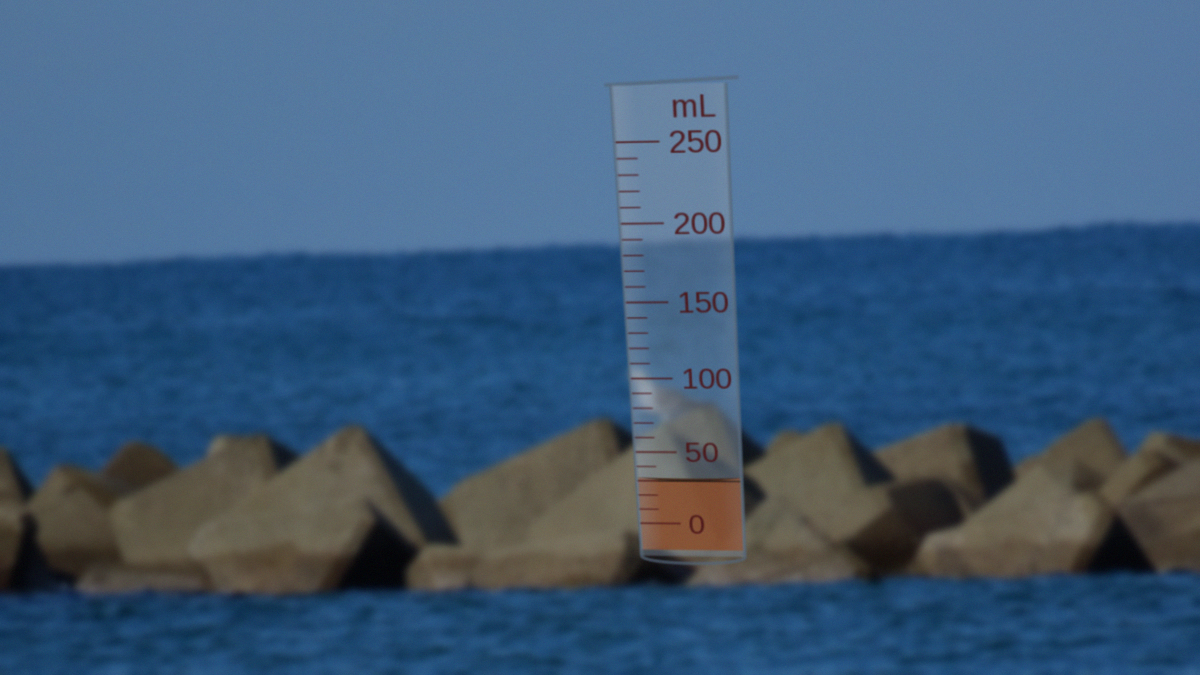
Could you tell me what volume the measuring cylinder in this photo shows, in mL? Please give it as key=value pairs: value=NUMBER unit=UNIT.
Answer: value=30 unit=mL
